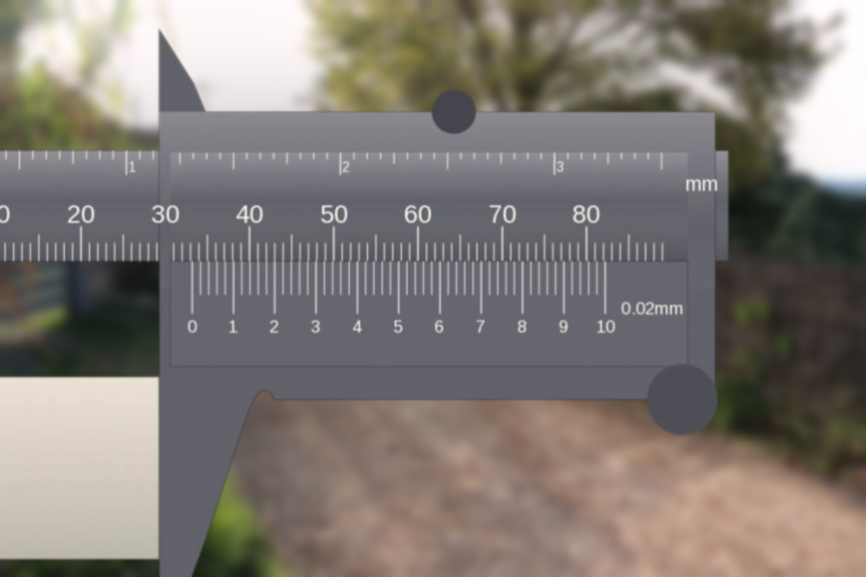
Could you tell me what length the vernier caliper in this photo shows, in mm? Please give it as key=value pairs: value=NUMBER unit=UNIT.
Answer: value=33.2 unit=mm
